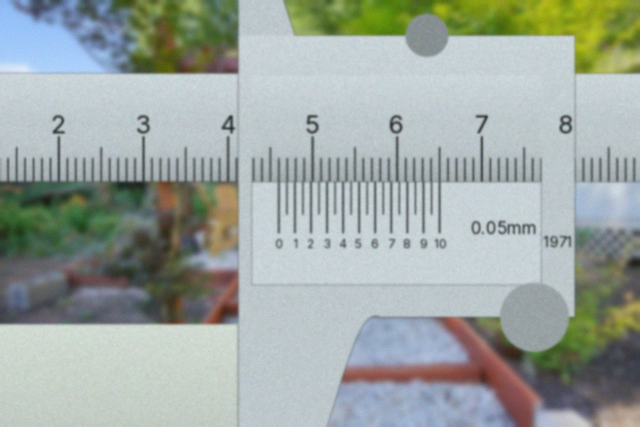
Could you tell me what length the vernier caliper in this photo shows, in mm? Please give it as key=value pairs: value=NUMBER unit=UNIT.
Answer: value=46.0 unit=mm
